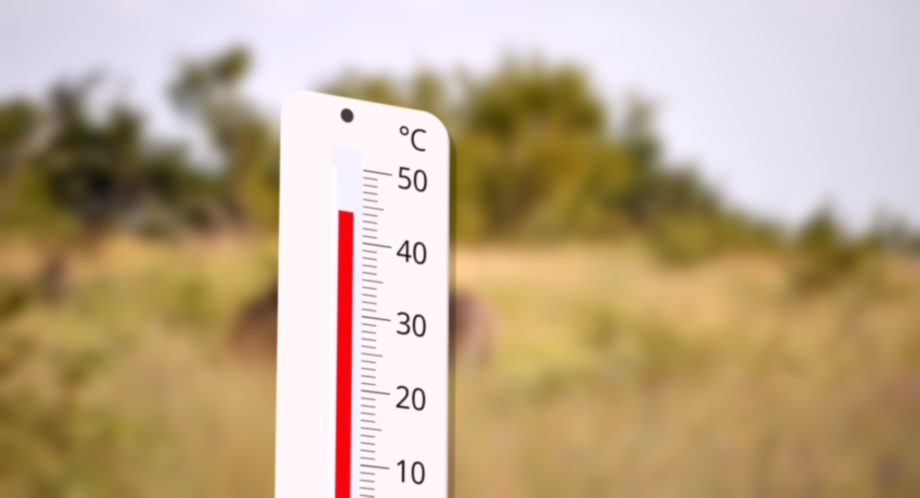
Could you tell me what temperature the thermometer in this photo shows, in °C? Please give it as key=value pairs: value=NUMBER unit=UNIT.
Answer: value=44 unit=°C
